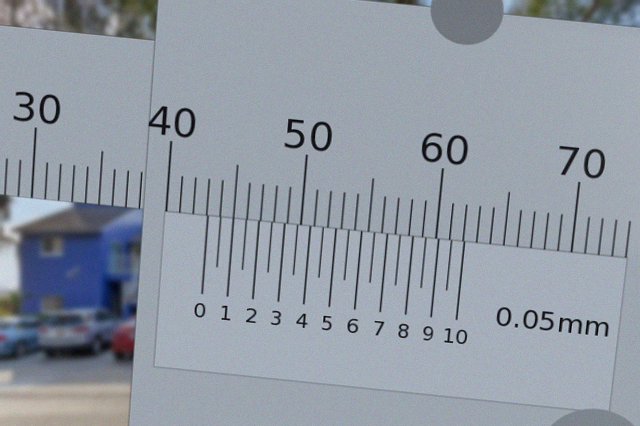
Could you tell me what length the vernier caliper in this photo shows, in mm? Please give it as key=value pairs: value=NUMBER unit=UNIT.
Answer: value=43.1 unit=mm
